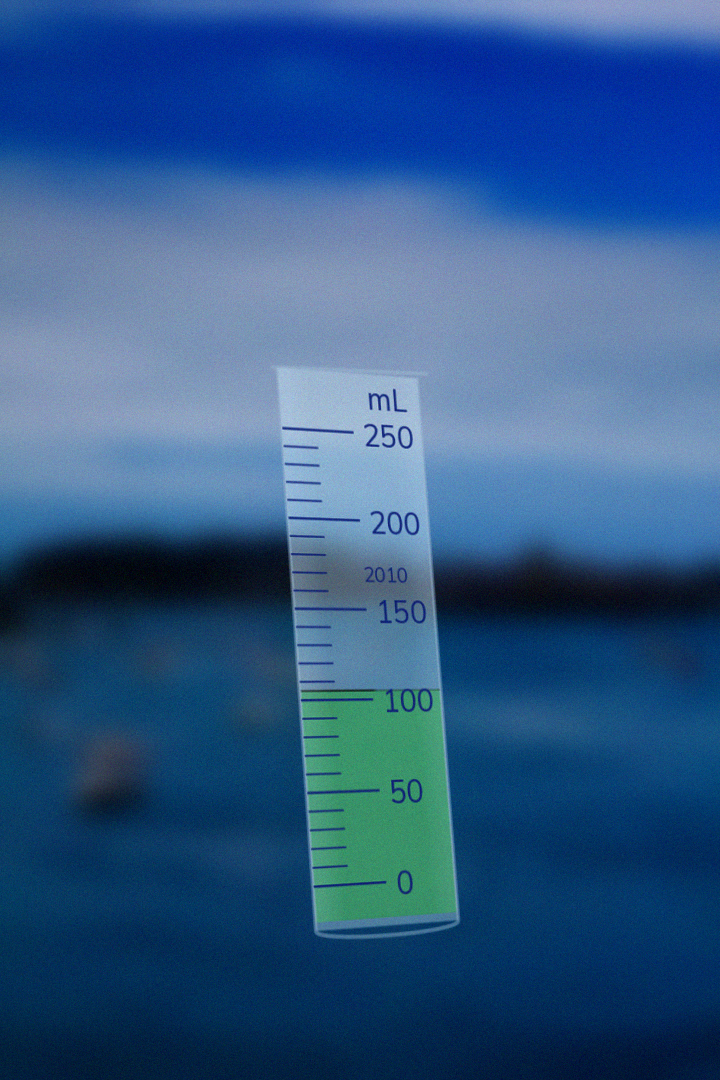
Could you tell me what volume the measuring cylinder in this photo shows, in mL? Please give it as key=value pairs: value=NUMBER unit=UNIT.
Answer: value=105 unit=mL
